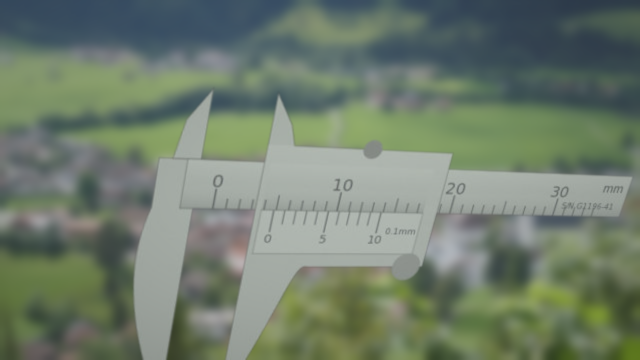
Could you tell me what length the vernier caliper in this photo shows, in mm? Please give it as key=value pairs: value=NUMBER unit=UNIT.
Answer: value=4.8 unit=mm
